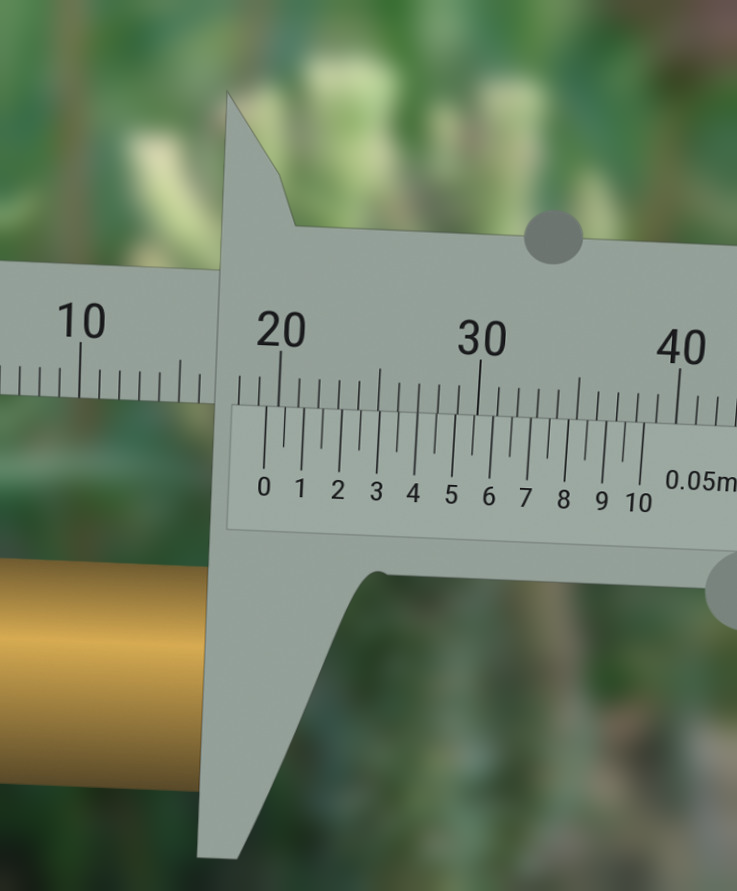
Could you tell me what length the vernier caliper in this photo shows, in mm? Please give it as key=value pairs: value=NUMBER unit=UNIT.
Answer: value=19.4 unit=mm
